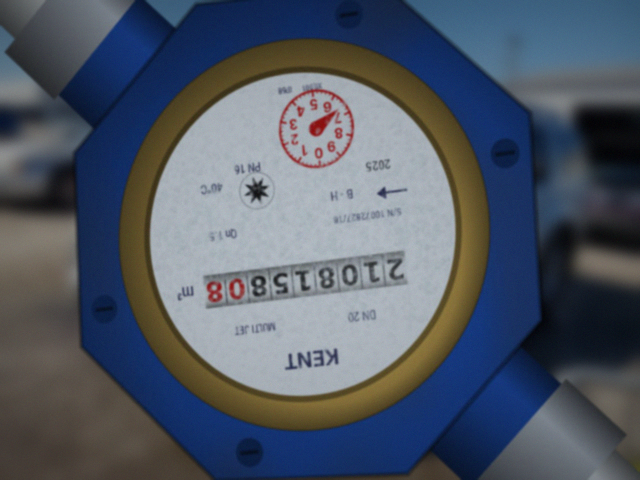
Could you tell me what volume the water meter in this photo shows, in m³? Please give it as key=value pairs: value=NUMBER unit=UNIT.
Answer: value=2108158.086 unit=m³
